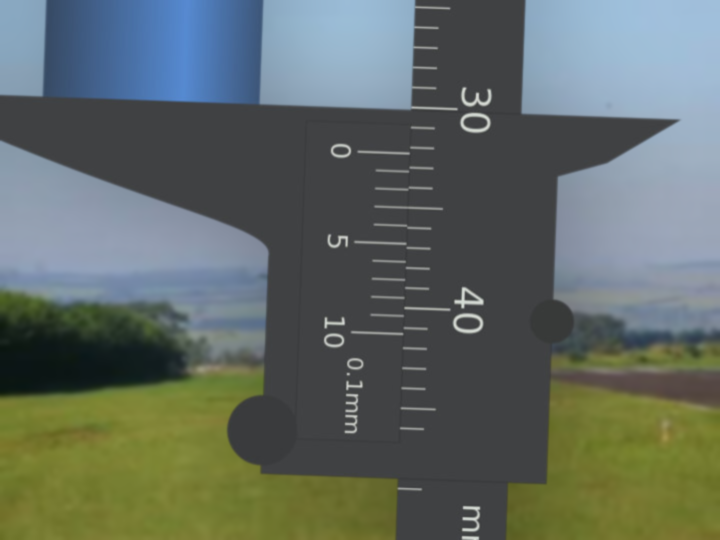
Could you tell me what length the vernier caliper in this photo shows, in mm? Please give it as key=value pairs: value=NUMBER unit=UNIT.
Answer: value=32.3 unit=mm
